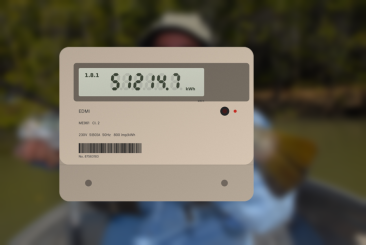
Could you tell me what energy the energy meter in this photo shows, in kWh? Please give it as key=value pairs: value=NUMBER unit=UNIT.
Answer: value=51214.7 unit=kWh
